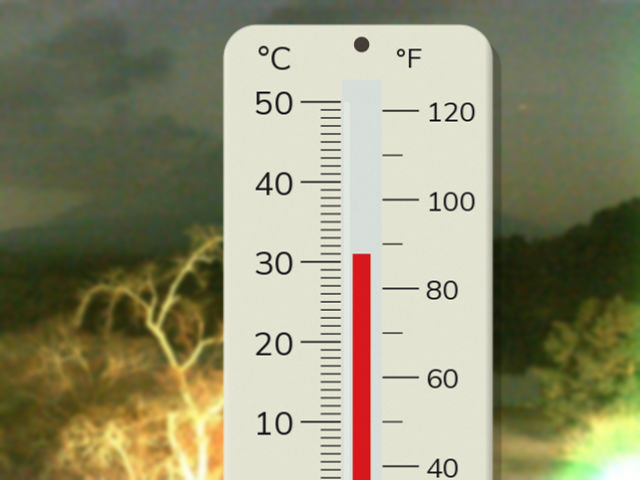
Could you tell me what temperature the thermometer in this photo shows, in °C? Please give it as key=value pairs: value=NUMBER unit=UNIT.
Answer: value=31 unit=°C
